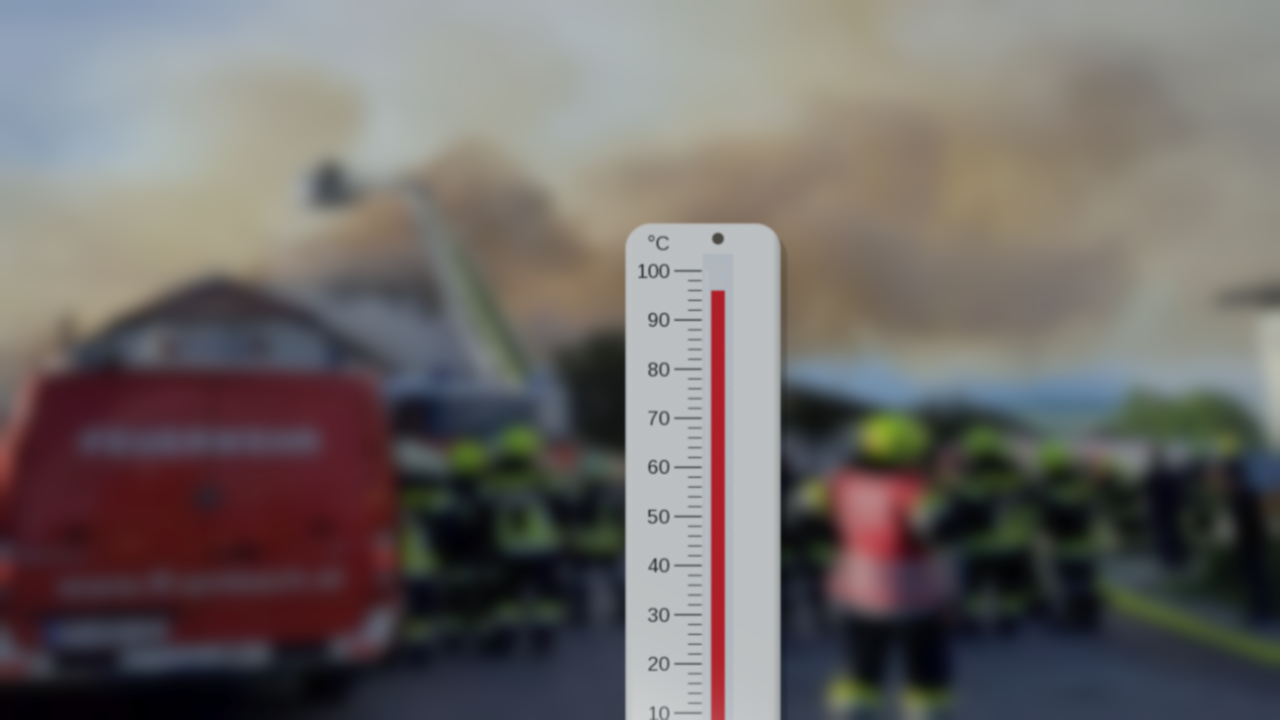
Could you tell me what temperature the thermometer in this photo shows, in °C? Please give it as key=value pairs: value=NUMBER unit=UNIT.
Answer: value=96 unit=°C
